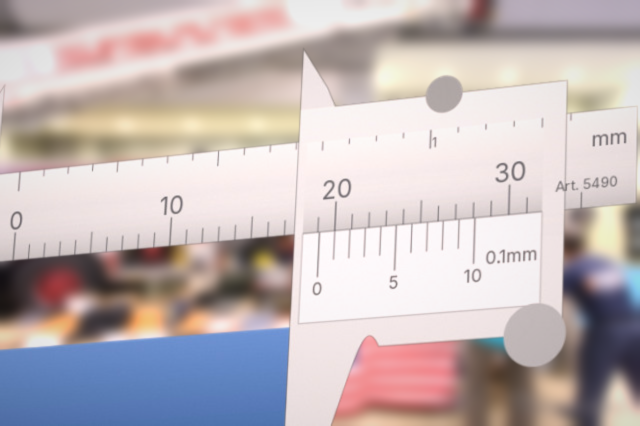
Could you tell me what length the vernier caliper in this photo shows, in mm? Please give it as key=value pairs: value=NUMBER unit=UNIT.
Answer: value=19.1 unit=mm
